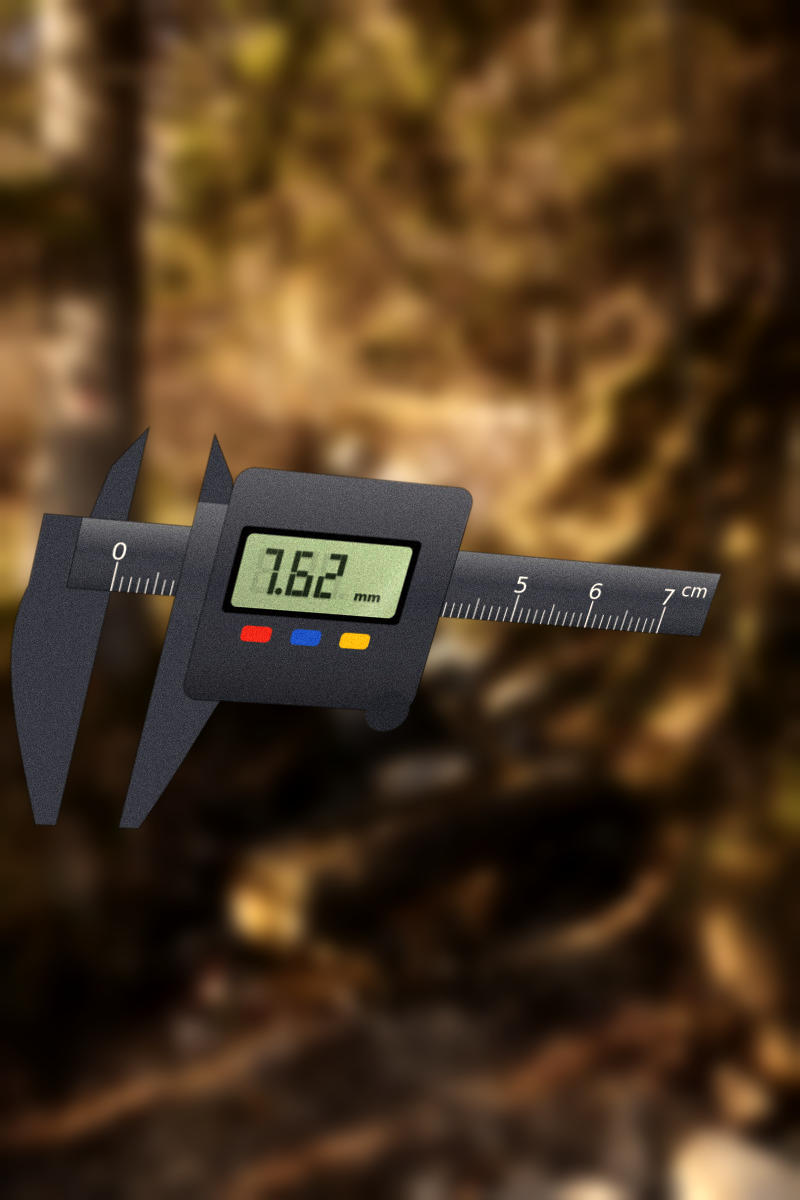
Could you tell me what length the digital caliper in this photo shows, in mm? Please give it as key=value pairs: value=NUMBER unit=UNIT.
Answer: value=7.62 unit=mm
